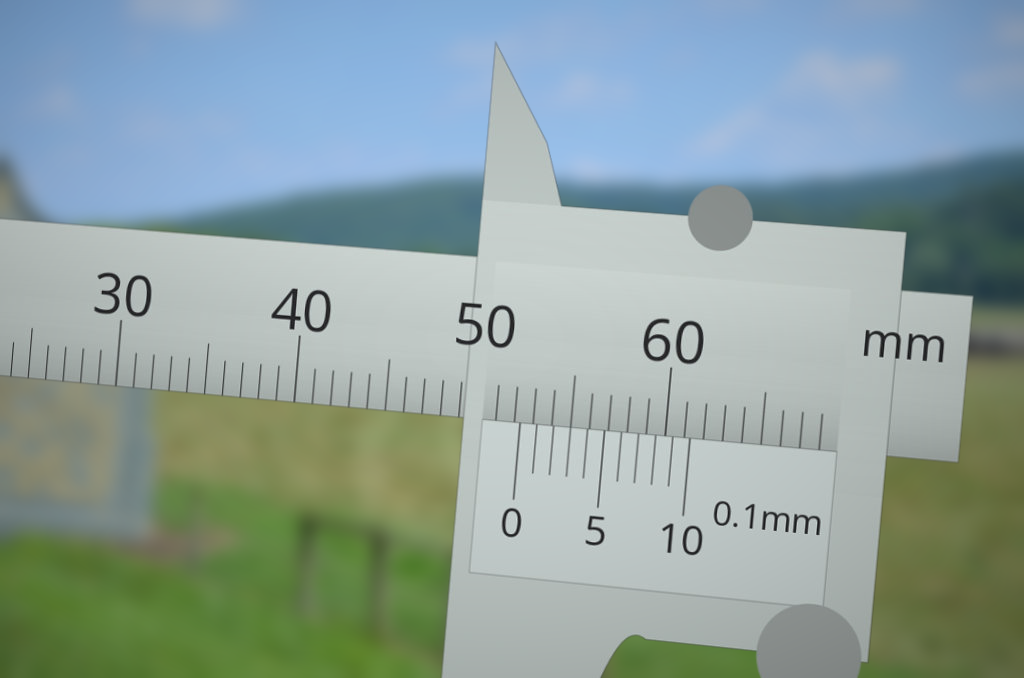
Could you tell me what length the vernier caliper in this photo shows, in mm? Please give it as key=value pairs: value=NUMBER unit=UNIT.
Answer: value=52.3 unit=mm
